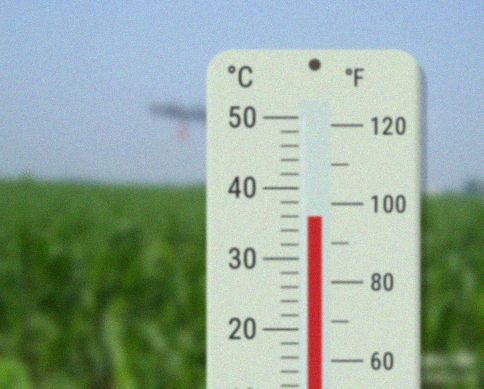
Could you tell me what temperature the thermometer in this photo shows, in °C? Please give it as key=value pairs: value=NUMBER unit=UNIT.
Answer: value=36 unit=°C
